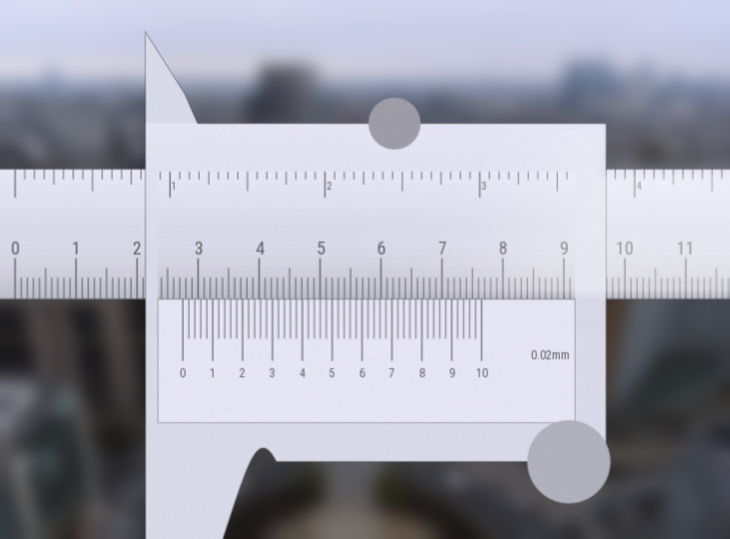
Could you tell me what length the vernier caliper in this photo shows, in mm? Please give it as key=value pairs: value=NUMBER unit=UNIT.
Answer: value=27.5 unit=mm
